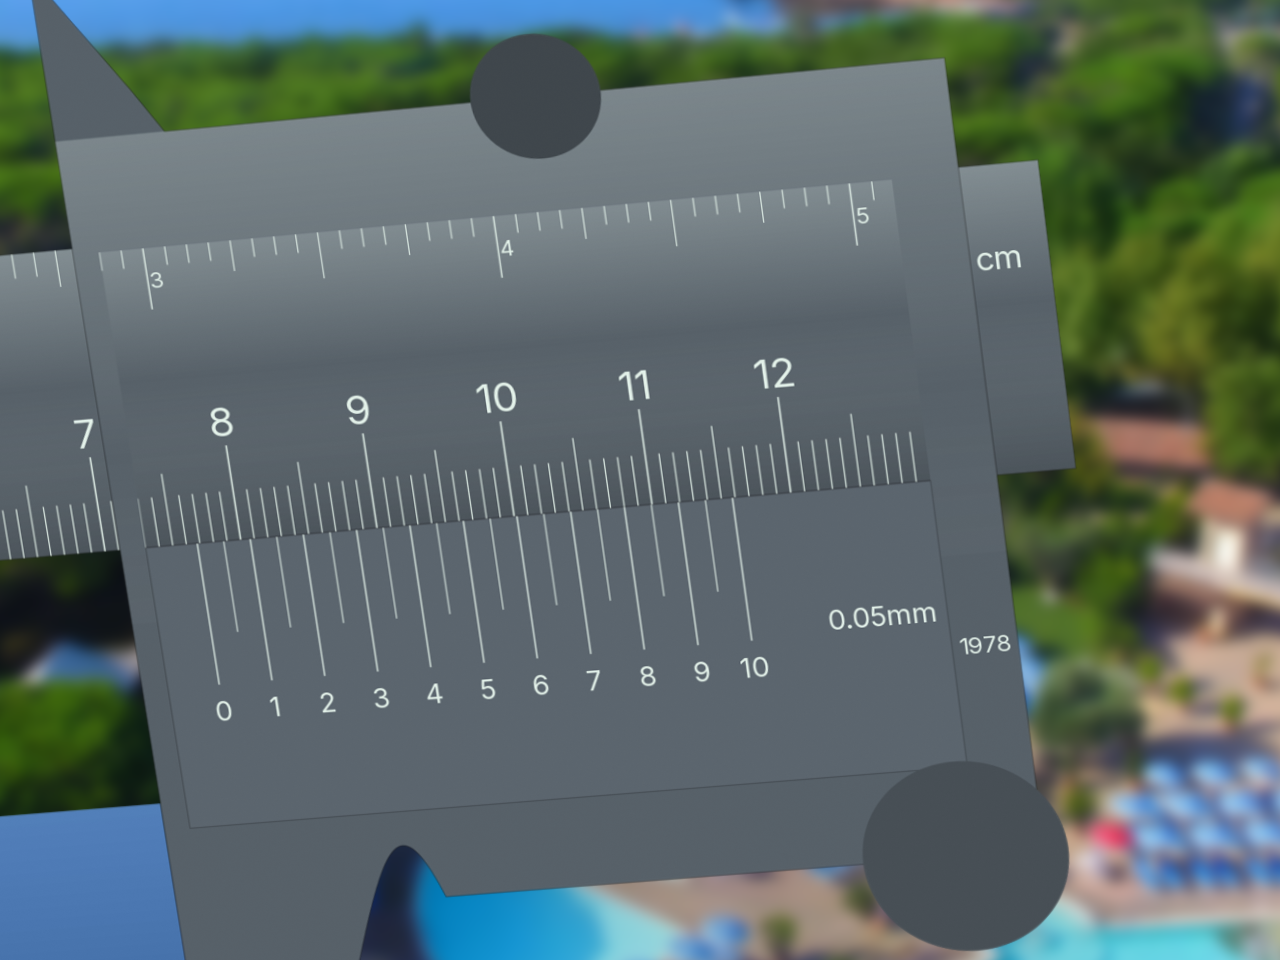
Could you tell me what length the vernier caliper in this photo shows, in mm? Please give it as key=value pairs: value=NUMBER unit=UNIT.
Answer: value=76.8 unit=mm
